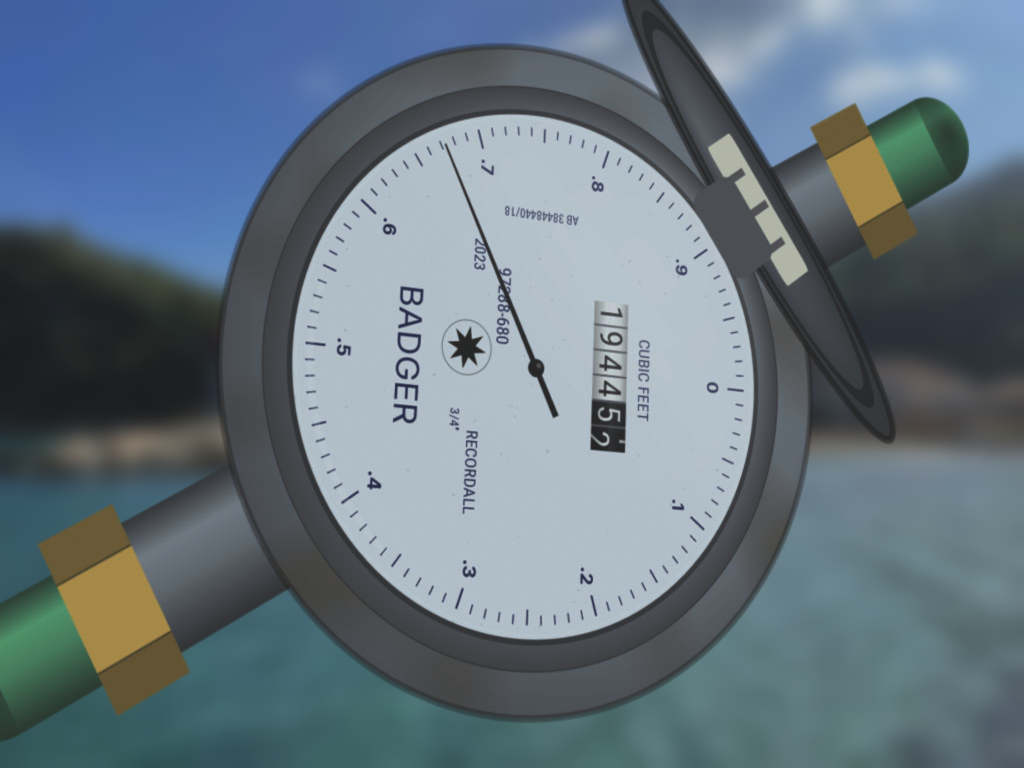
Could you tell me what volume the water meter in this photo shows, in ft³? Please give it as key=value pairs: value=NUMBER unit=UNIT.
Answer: value=194451.67 unit=ft³
